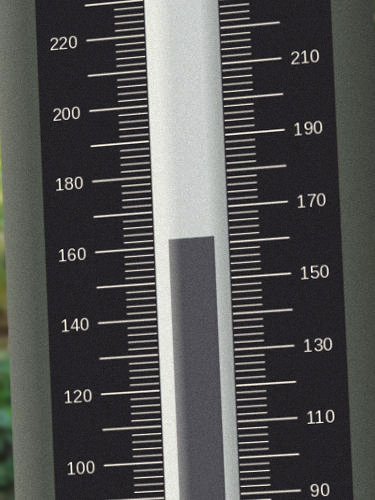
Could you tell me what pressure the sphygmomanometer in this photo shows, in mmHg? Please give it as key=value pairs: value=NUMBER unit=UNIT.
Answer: value=162 unit=mmHg
